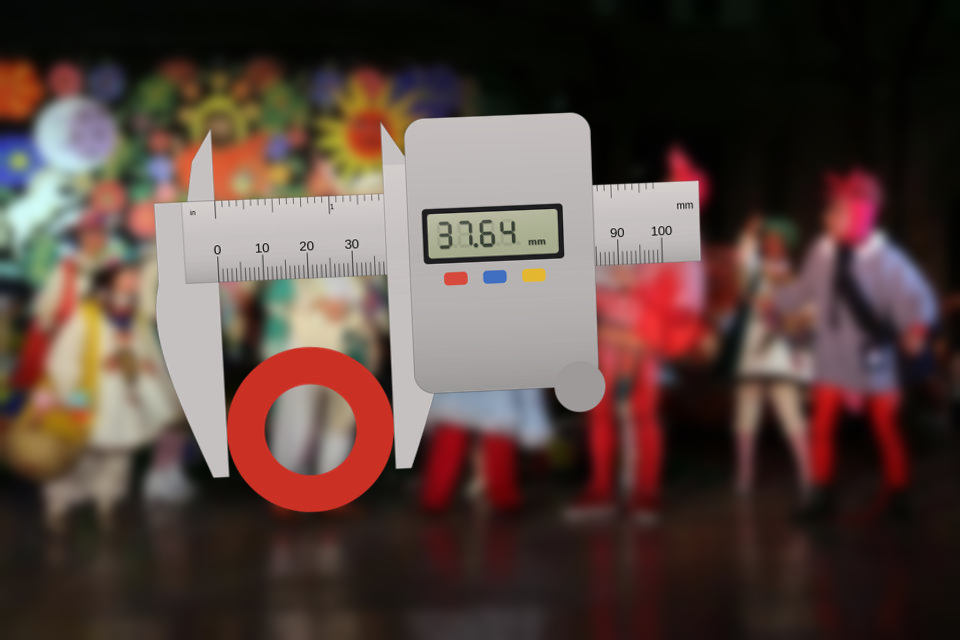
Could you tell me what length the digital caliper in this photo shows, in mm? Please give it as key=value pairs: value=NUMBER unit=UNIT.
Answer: value=37.64 unit=mm
